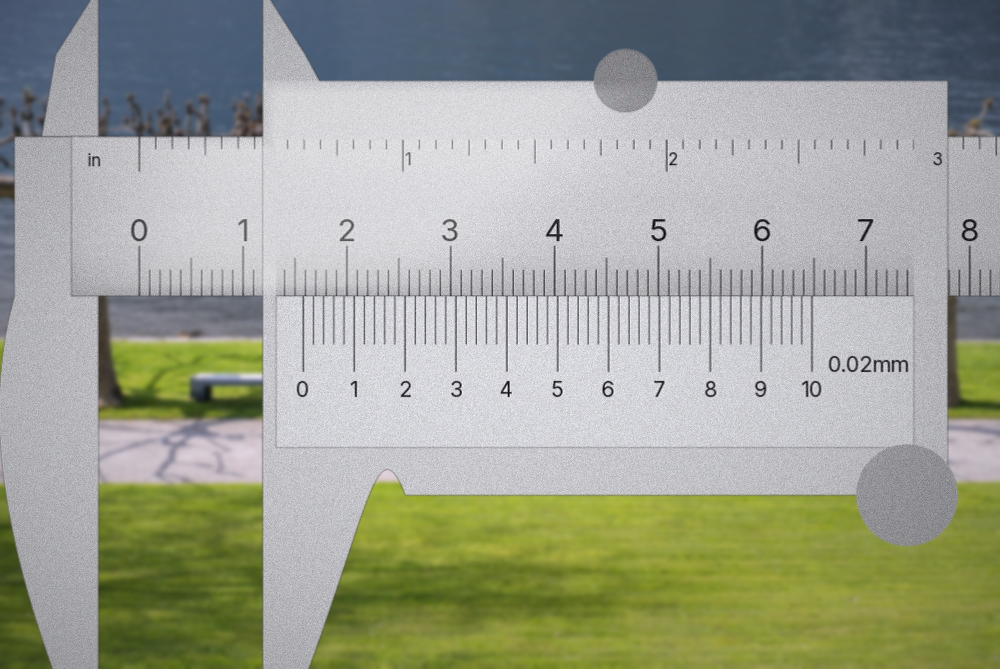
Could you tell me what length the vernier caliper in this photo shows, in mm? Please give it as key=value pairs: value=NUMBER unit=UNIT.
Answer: value=15.8 unit=mm
